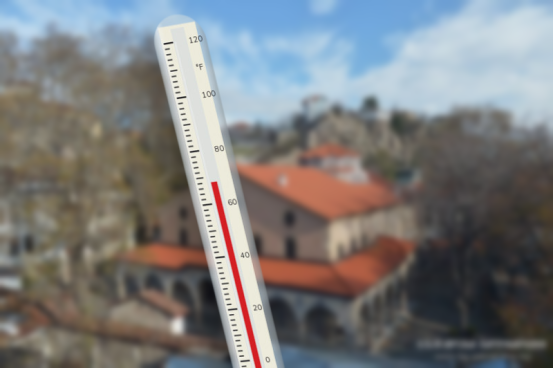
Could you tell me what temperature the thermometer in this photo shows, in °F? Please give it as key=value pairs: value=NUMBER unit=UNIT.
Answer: value=68 unit=°F
